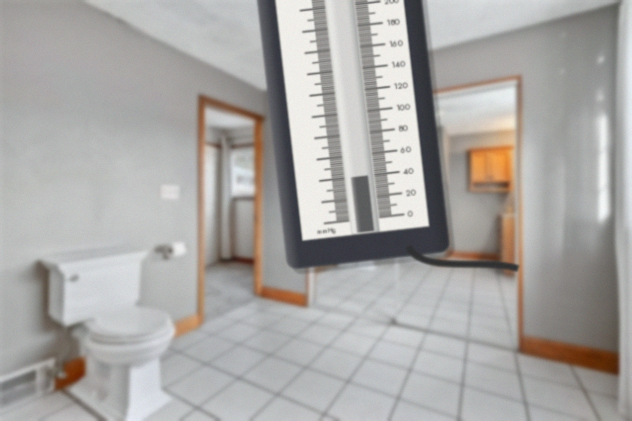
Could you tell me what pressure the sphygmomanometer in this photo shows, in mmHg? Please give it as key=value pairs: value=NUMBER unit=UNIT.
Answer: value=40 unit=mmHg
